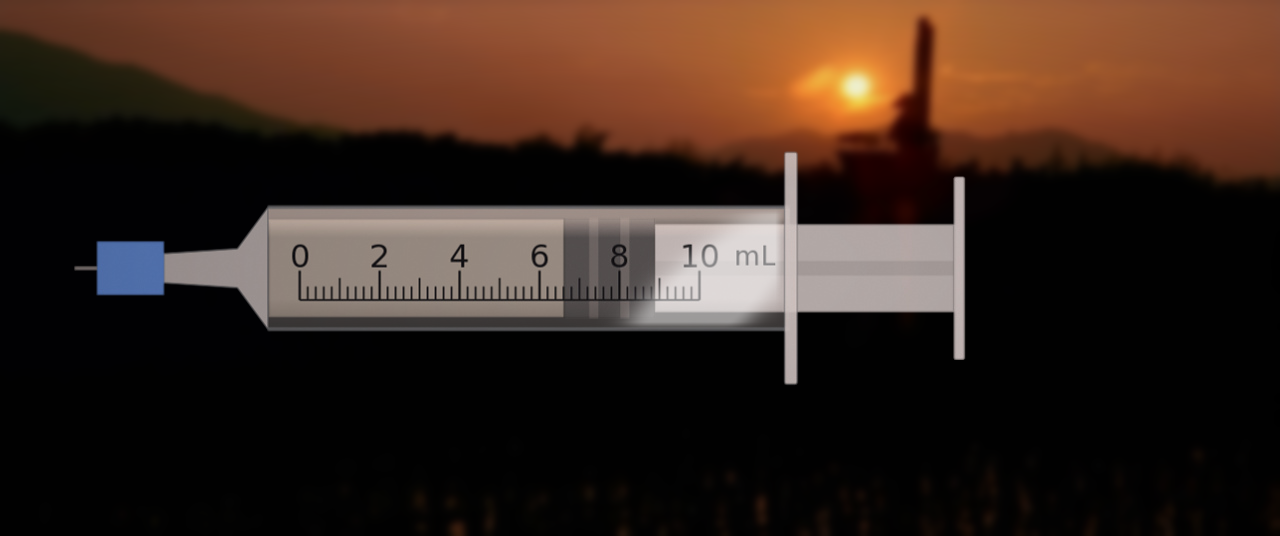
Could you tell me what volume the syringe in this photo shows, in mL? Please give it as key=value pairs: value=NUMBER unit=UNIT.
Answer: value=6.6 unit=mL
